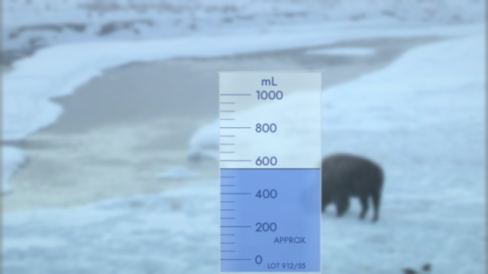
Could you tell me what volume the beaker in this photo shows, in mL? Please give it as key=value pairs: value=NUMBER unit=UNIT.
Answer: value=550 unit=mL
